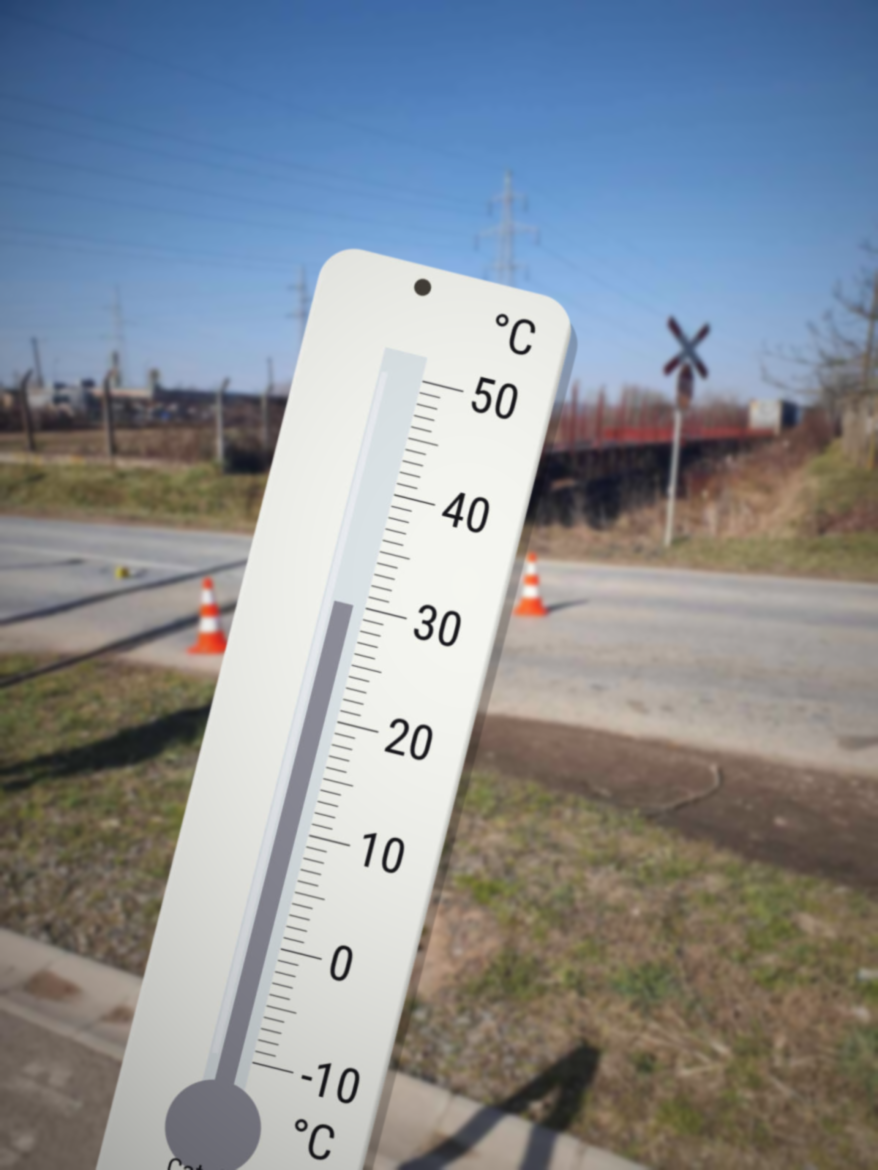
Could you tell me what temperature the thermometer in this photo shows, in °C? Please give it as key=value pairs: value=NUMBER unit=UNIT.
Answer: value=30 unit=°C
